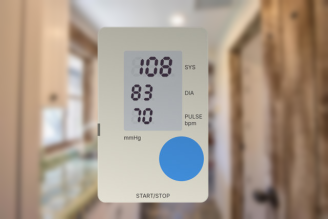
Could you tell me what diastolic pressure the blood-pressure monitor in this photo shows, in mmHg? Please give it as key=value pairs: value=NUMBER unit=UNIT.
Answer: value=83 unit=mmHg
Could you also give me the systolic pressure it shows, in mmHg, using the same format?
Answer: value=108 unit=mmHg
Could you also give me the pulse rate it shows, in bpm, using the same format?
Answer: value=70 unit=bpm
